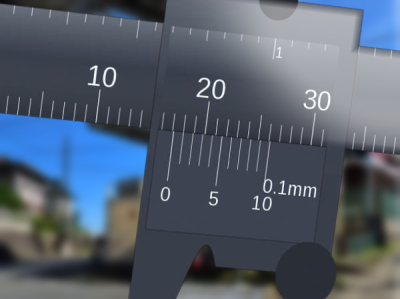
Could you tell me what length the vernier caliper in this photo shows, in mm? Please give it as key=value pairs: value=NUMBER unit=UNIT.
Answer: value=17.1 unit=mm
